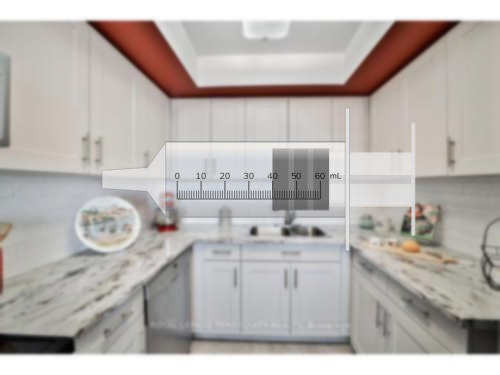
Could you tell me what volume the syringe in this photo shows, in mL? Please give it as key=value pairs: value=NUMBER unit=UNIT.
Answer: value=40 unit=mL
